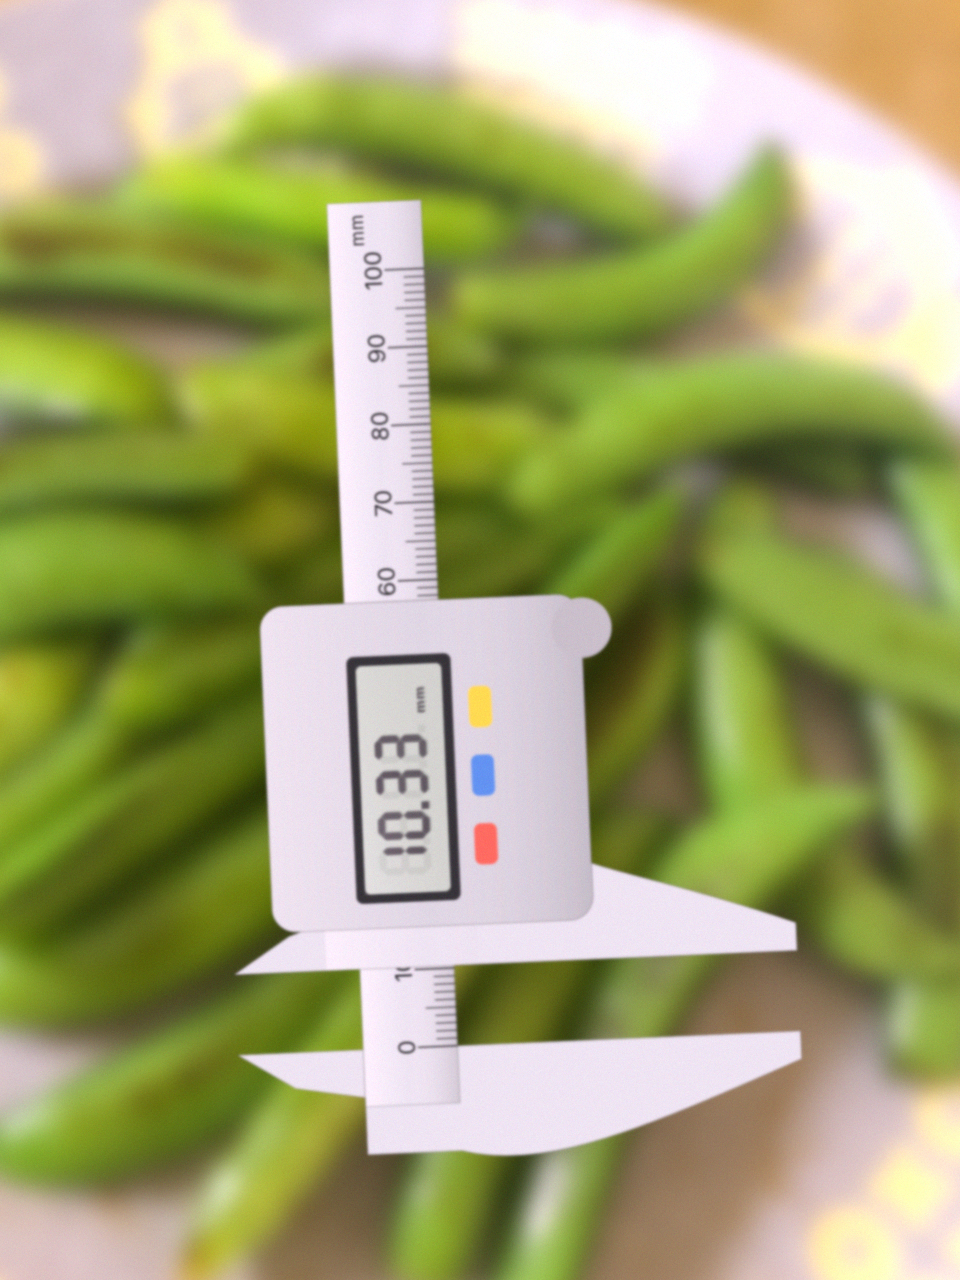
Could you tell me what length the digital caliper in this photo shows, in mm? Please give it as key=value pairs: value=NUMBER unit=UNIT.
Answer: value=10.33 unit=mm
